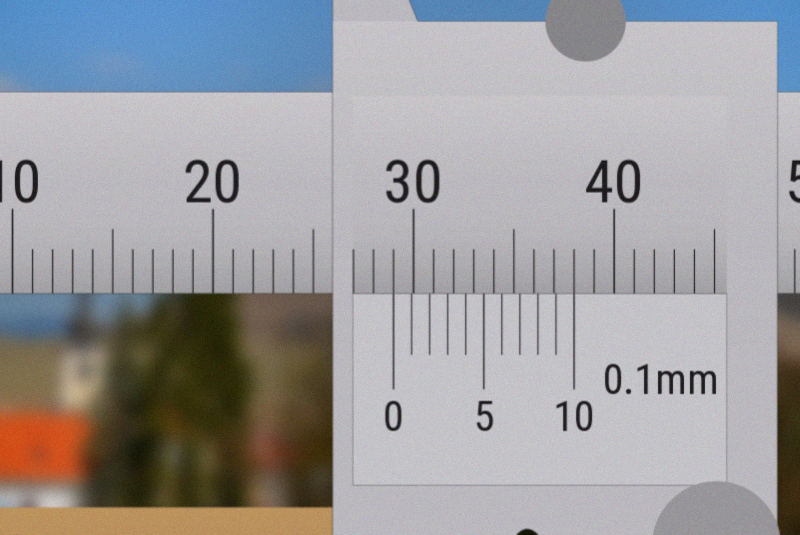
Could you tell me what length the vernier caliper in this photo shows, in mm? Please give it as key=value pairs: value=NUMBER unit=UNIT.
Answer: value=29.0 unit=mm
